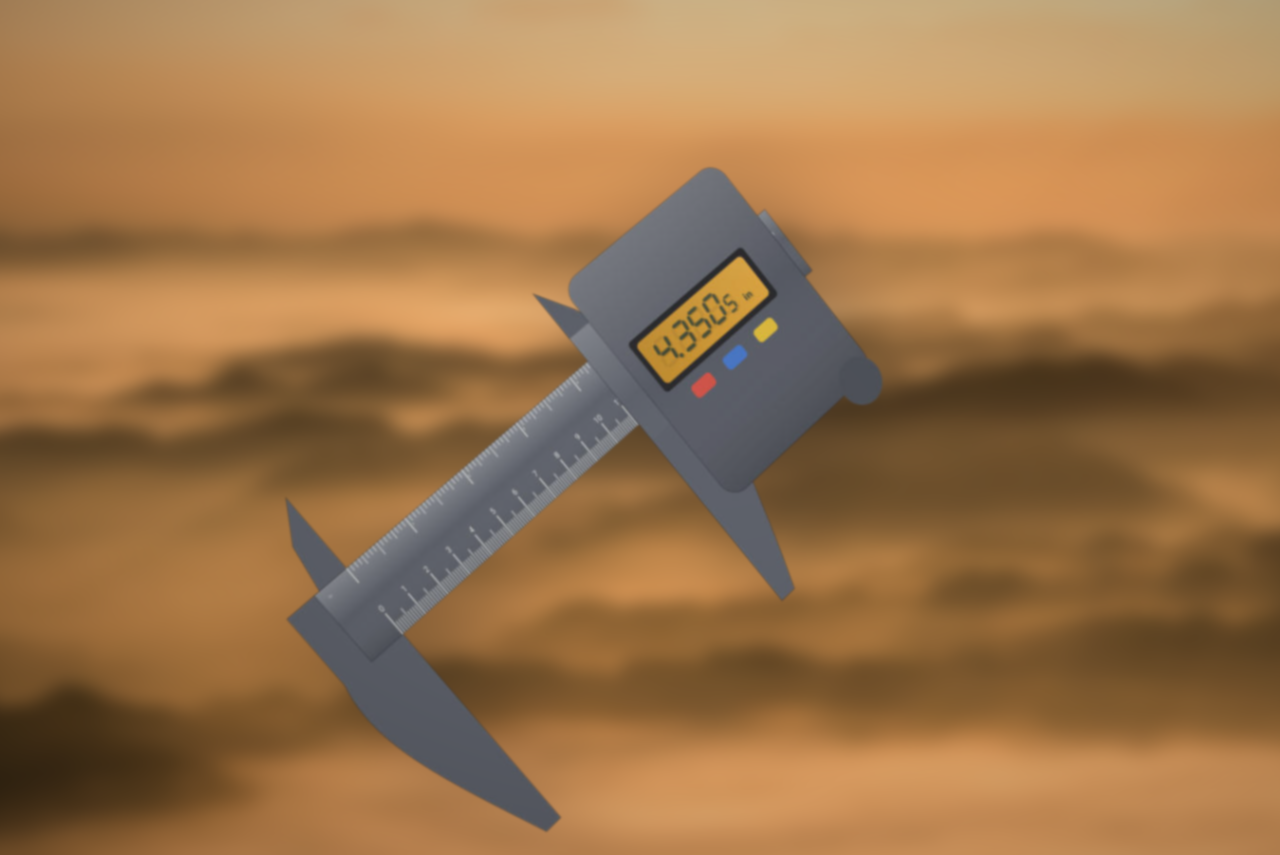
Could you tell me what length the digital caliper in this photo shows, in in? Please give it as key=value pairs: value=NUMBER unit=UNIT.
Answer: value=4.3505 unit=in
